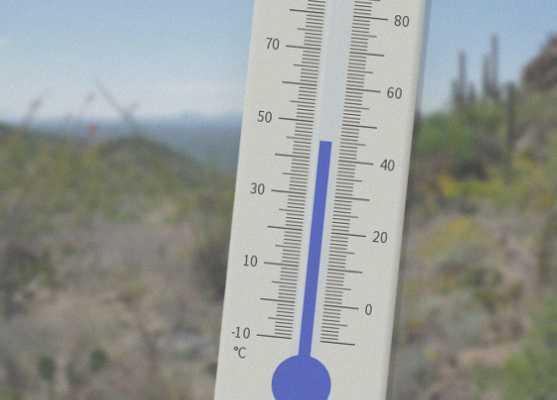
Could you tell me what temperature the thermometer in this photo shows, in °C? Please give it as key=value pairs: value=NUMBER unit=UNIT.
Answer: value=45 unit=°C
